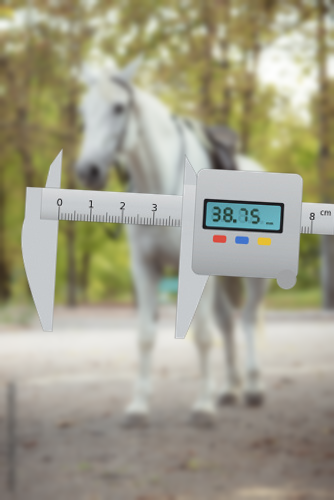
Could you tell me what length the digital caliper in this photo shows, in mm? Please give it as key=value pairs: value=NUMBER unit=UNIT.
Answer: value=38.75 unit=mm
